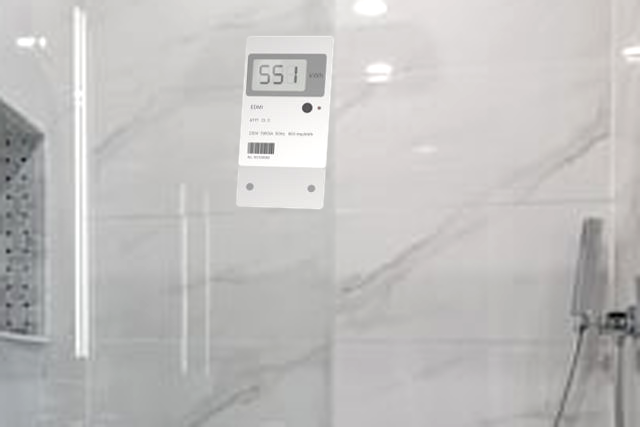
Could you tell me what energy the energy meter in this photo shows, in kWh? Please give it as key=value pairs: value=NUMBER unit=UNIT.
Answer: value=551 unit=kWh
